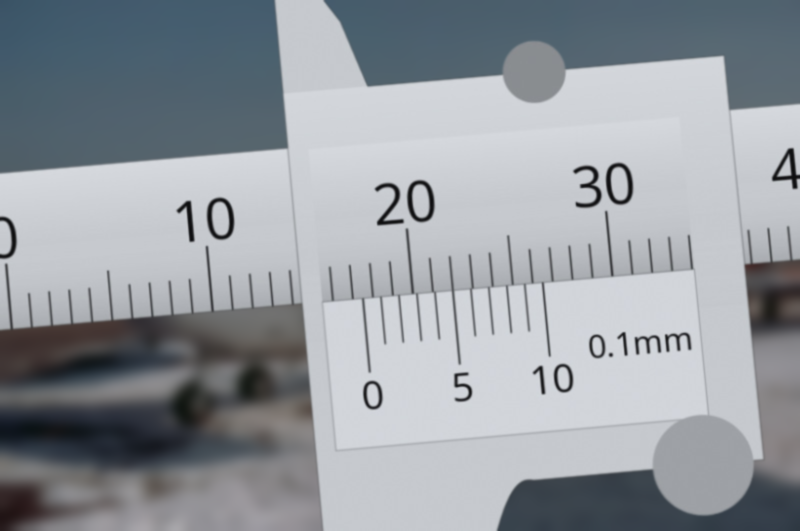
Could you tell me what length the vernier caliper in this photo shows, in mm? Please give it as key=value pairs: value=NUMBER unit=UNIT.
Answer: value=17.5 unit=mm
